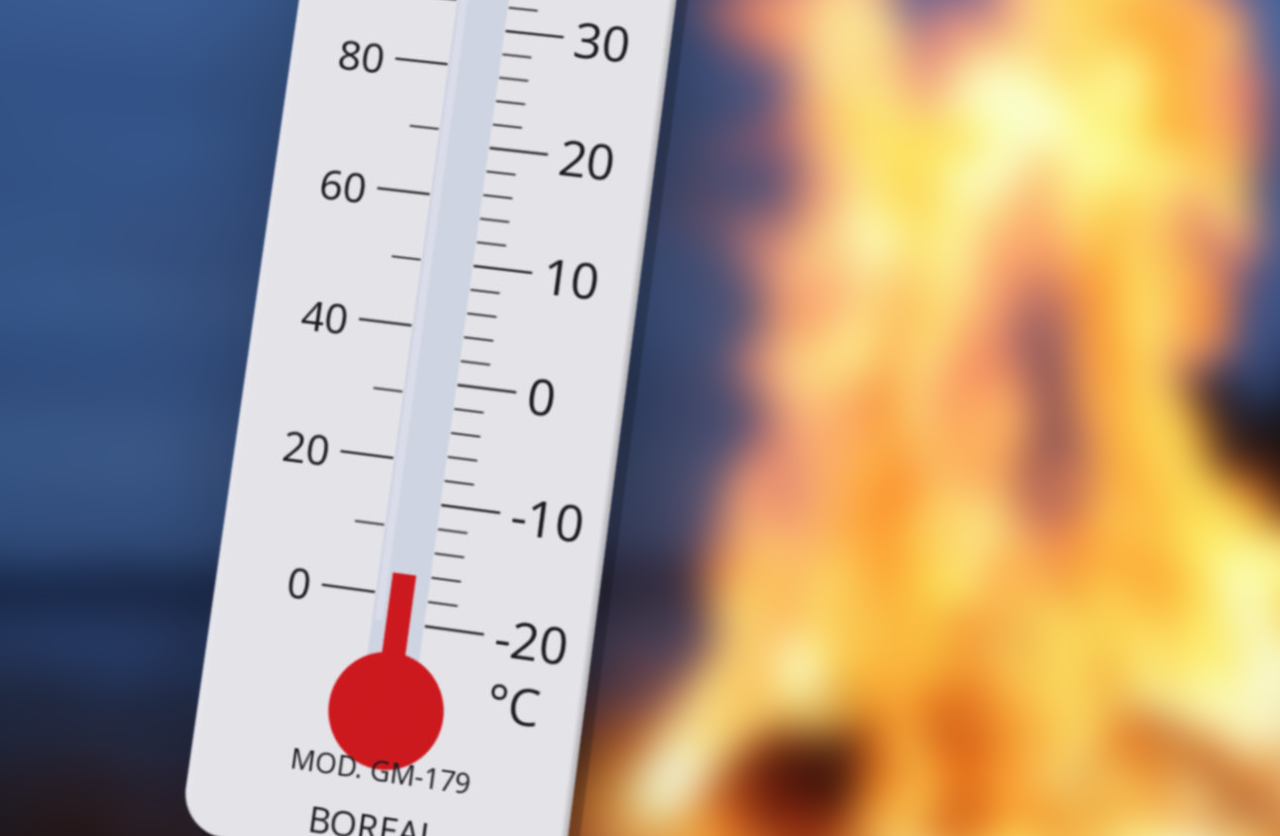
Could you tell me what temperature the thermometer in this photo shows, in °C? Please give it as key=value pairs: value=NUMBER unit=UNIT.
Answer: value=-16 unit=°C
